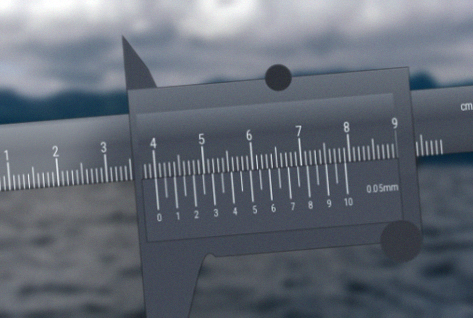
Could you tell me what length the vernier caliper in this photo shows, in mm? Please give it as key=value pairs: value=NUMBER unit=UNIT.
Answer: value=40.0 unit=mm
